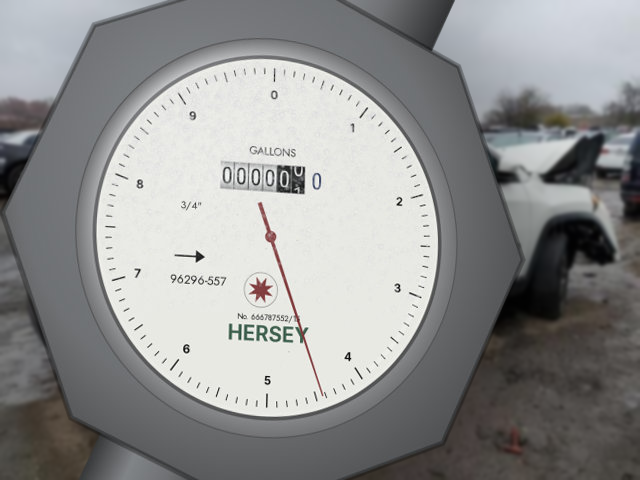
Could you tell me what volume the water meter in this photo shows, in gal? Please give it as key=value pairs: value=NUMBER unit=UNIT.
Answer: value=4.4 unit=gal
